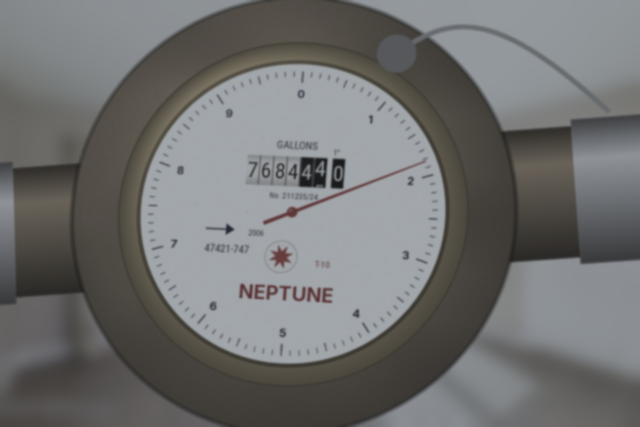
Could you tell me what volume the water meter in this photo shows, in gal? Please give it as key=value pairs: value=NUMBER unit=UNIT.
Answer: value=7684441.8 unit=gal
